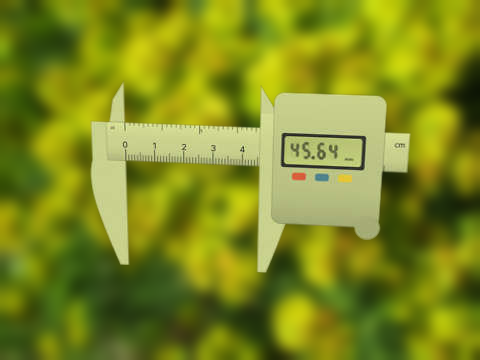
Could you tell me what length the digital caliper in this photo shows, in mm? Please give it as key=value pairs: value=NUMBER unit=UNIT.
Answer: value=45.64 unit=mm
